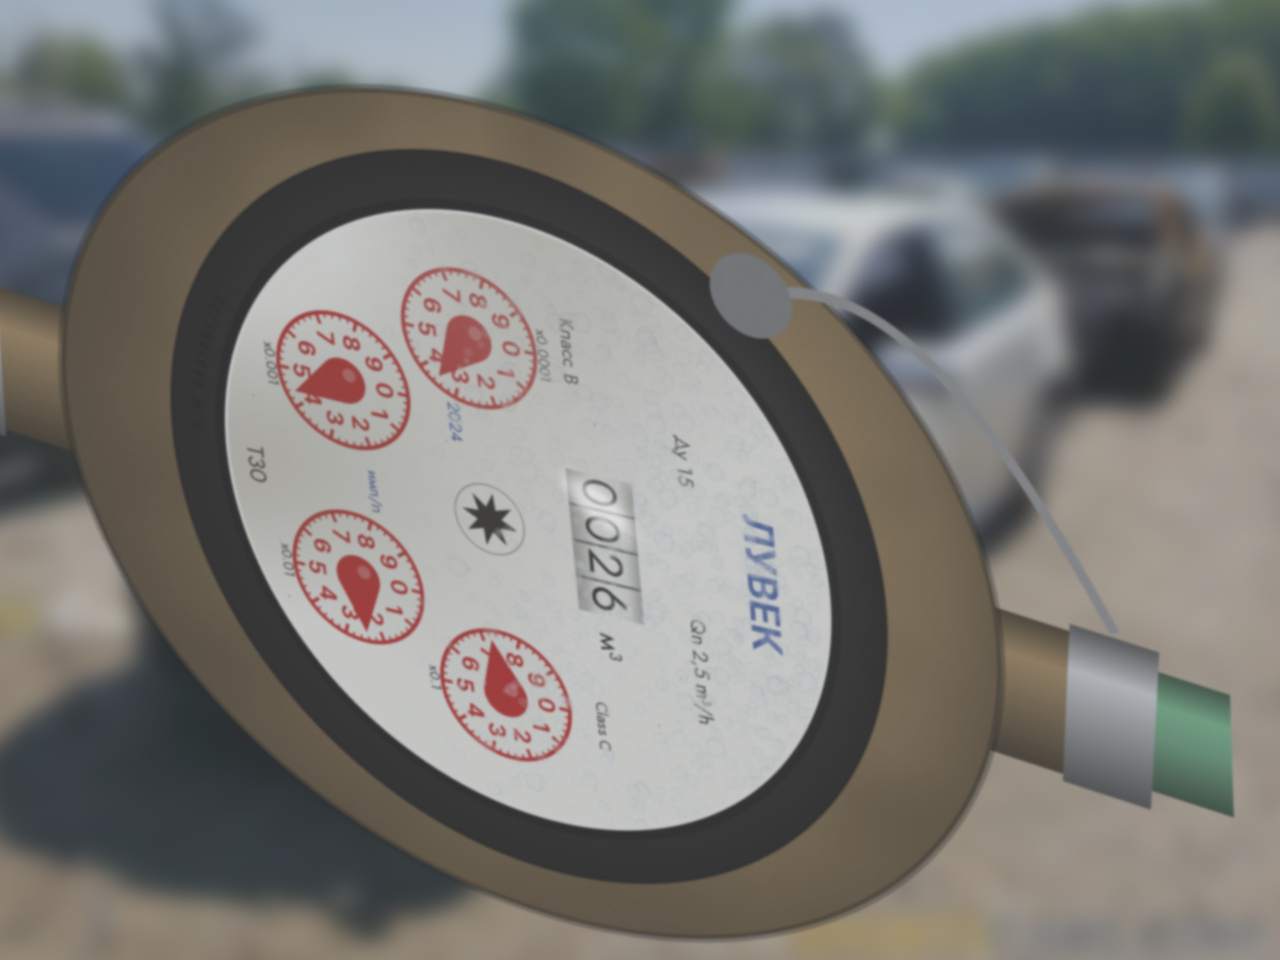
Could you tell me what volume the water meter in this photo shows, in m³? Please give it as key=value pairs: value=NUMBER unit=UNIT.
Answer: value=26.7243 unit=m³
